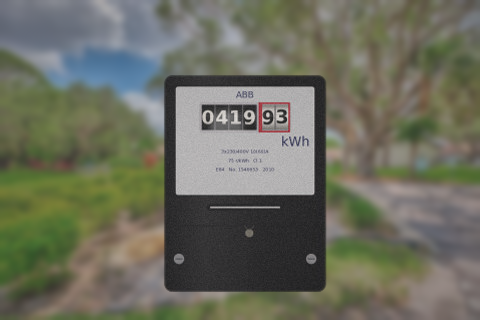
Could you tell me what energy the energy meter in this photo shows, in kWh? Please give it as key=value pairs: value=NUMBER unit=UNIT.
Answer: value=419.93 unit=kWh
